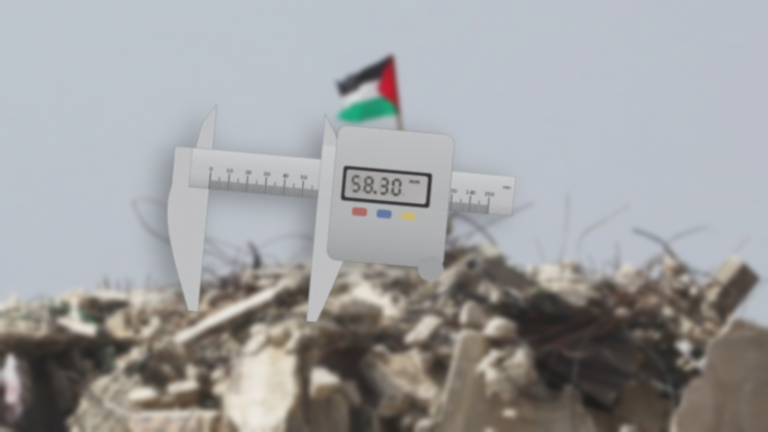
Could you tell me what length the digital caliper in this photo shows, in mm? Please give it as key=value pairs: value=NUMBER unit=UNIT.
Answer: value=58.30 unit=mm
